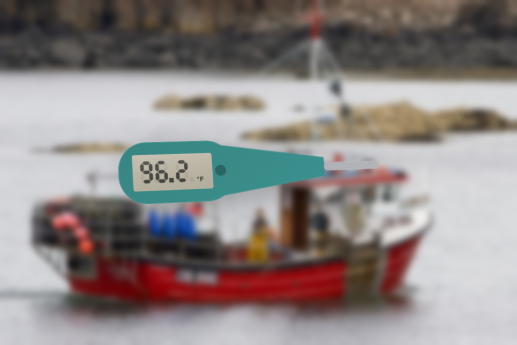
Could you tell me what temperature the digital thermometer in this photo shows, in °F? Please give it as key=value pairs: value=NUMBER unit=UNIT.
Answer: value=96.2 unit=°F
